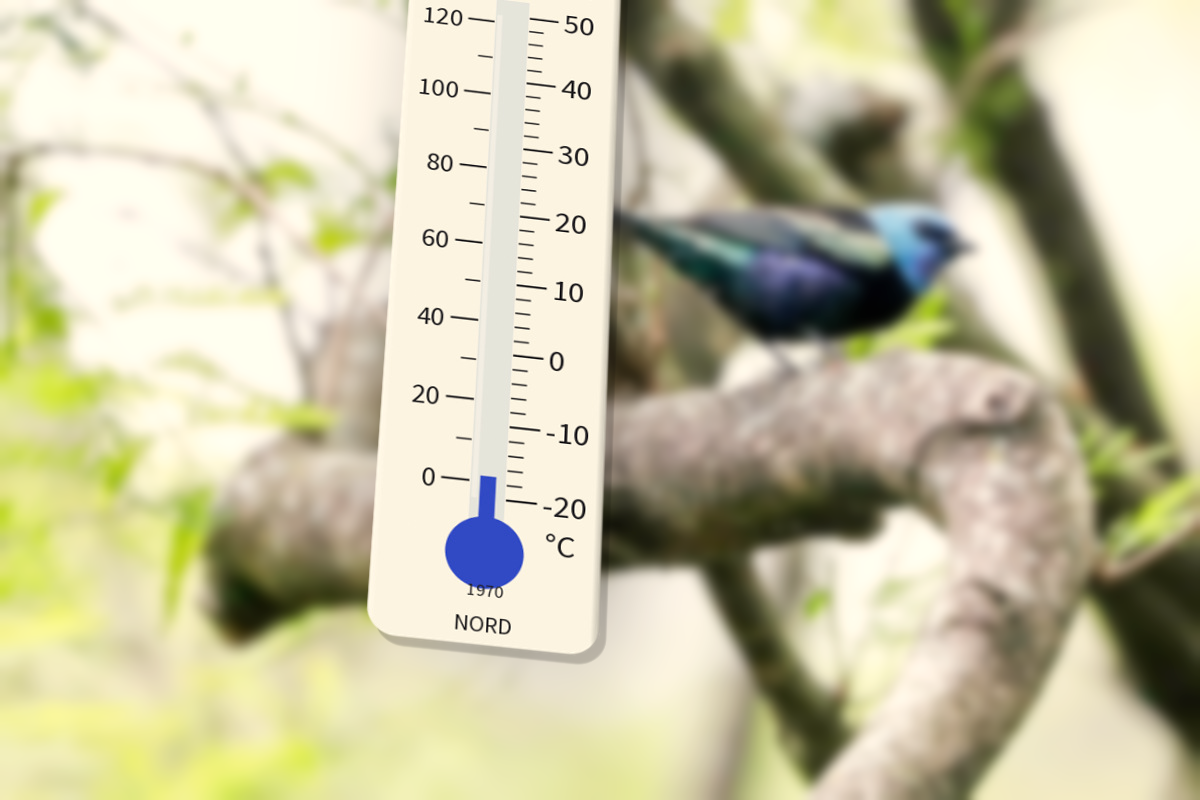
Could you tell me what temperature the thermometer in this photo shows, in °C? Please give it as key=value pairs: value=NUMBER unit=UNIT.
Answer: value=-17 unit=°C
